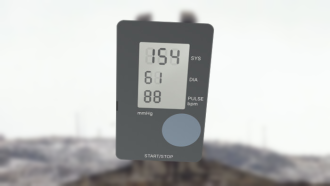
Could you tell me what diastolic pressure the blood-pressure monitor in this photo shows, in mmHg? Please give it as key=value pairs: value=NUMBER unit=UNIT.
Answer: value=61 unit=mmHg
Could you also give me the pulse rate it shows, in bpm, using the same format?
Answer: value=88 unit=bpm
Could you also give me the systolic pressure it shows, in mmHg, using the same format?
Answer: value=154 unit=mmHg
